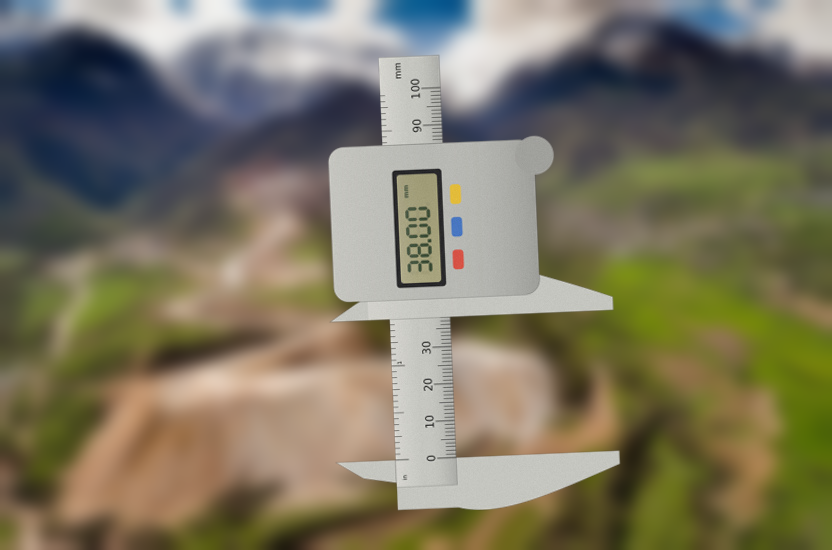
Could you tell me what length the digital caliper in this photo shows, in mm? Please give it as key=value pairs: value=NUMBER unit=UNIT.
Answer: value=38.00 unit=mm
